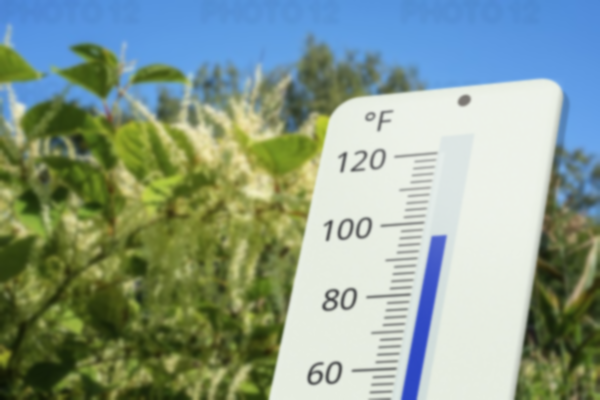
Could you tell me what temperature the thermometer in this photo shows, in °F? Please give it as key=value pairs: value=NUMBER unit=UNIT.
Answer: value=96 unit=°F
